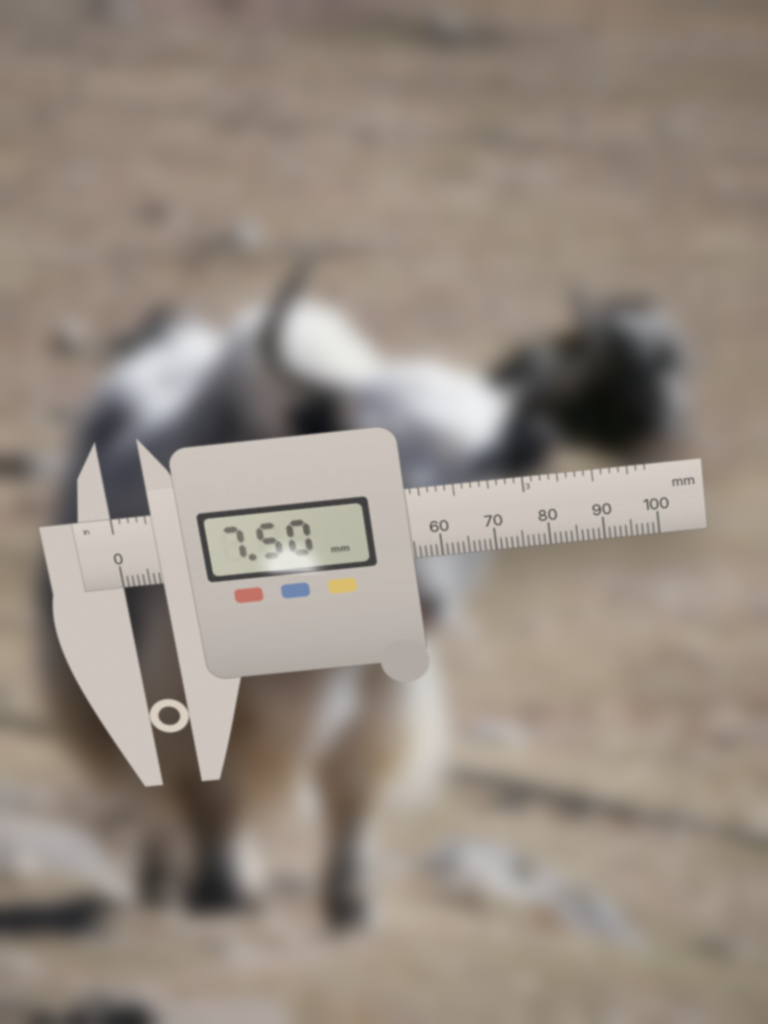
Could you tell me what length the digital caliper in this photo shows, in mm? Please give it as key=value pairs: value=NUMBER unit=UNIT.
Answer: value=7.50 unit=mm
